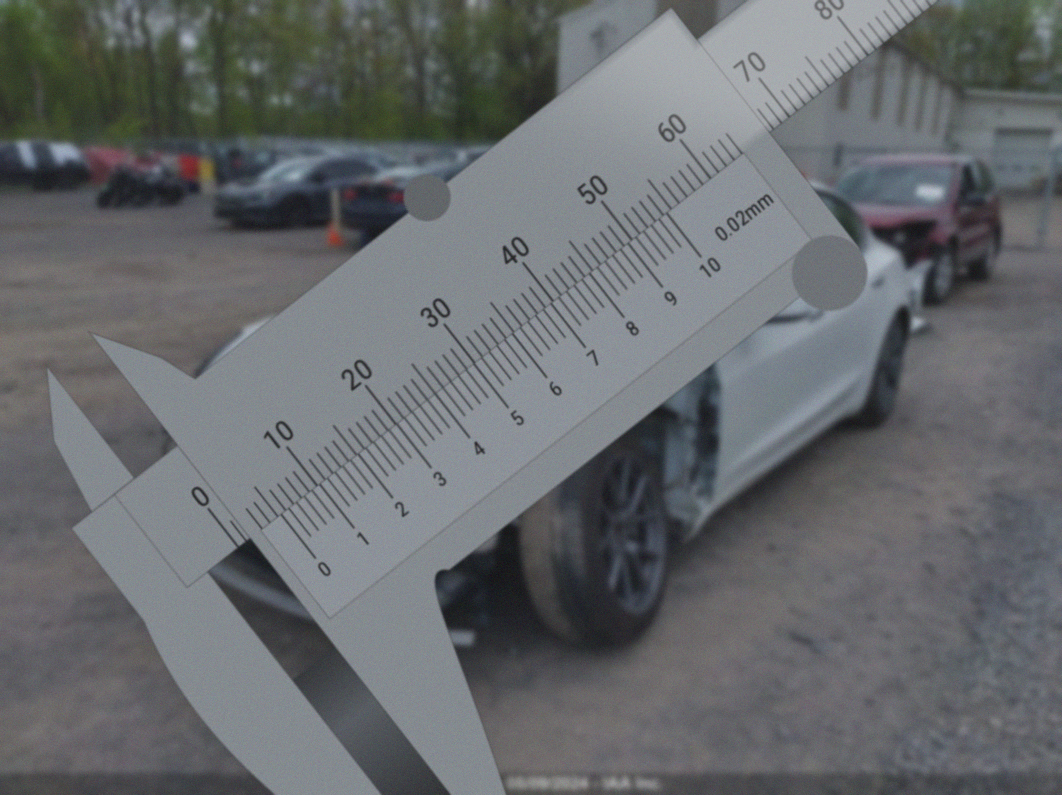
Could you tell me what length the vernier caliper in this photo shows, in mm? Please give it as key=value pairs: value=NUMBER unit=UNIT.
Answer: value=5.4 unit=mm
